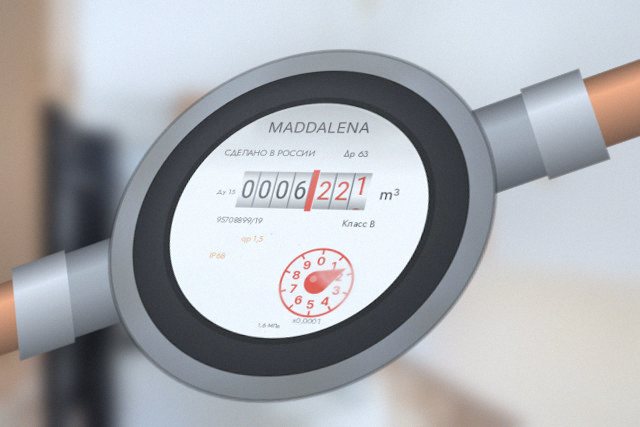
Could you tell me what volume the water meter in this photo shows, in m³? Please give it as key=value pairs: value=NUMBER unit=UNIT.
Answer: value=6.2211 unit=m³
